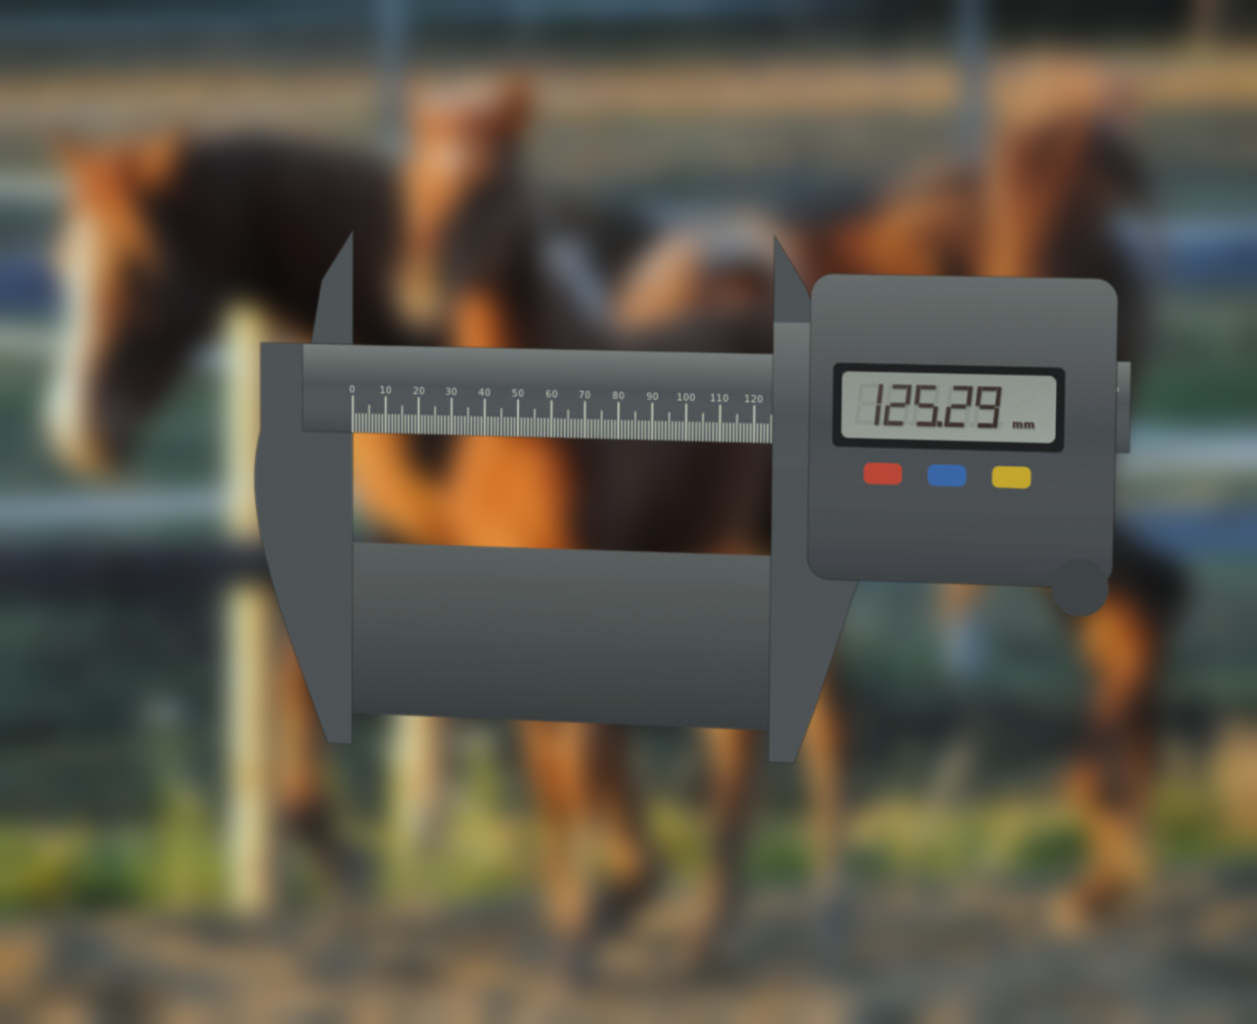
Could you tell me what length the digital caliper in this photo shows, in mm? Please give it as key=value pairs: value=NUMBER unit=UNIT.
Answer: value=125.29 unit=mm
